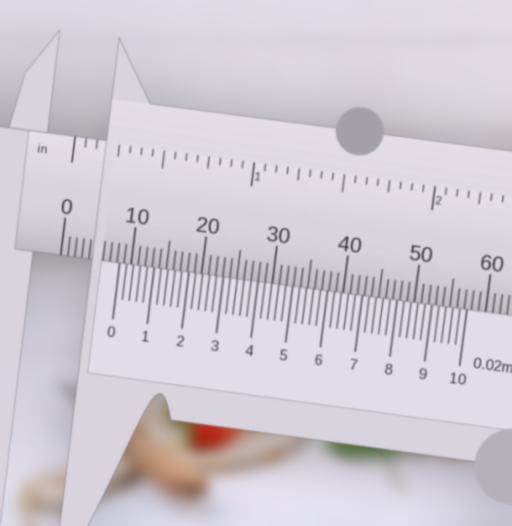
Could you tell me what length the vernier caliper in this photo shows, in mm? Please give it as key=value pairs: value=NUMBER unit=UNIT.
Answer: value=8.4 unit=mm
